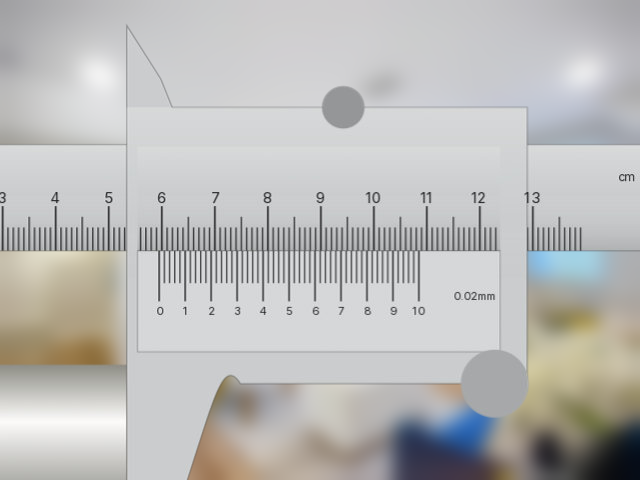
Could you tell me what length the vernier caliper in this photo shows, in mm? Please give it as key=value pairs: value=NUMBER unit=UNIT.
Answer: value=59.5 unit=mm
